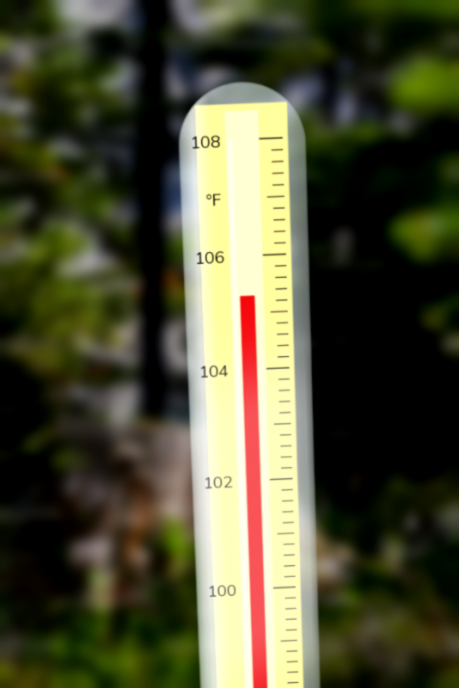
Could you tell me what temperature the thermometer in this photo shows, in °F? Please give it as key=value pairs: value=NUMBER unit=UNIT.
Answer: value=105.3 unit=°F
